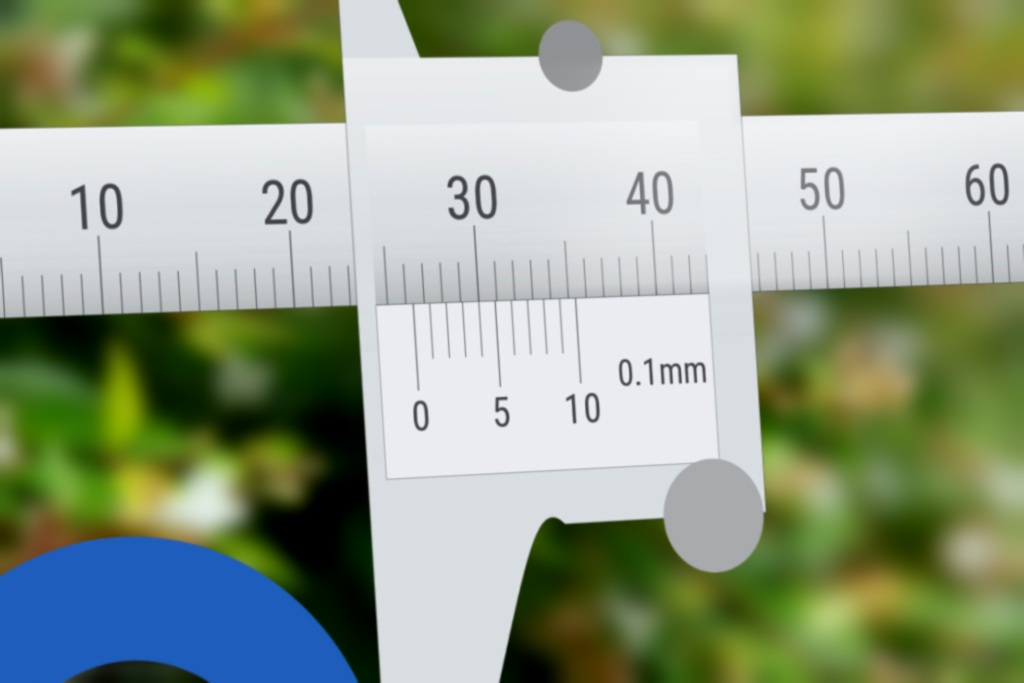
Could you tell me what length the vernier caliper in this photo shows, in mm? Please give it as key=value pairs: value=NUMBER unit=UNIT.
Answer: value=26.4 unit=mm
